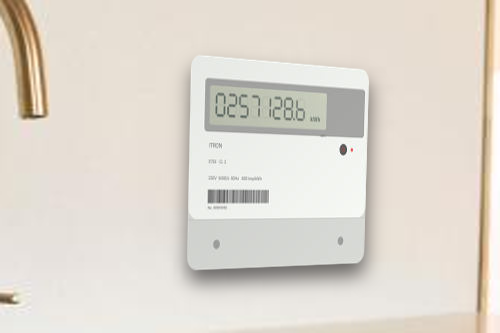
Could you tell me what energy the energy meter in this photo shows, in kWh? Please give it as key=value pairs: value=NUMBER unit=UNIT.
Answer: value=257128.6 unit=kWh
